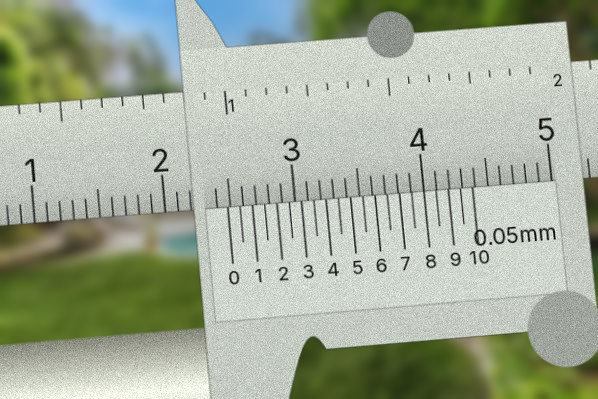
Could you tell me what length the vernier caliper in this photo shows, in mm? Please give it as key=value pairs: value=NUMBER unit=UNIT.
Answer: value=24.8 unit=mm
